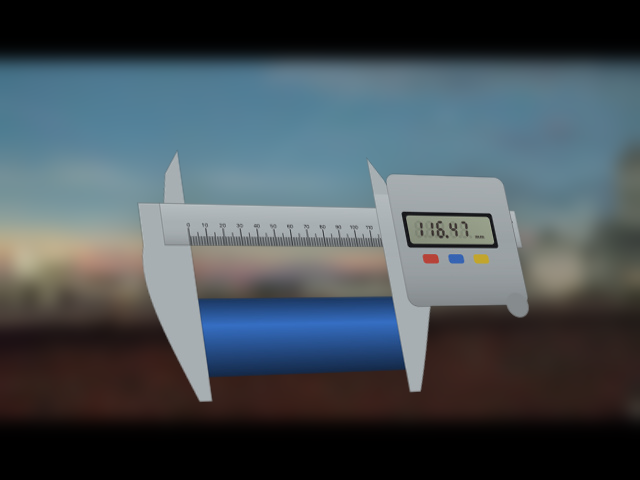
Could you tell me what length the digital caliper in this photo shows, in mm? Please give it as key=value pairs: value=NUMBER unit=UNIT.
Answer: value=116.47 unit=mm
